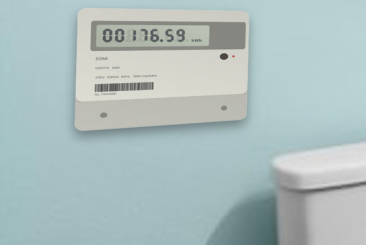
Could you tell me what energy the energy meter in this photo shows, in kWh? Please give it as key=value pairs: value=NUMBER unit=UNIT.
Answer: value=176.59 unit=kWh
